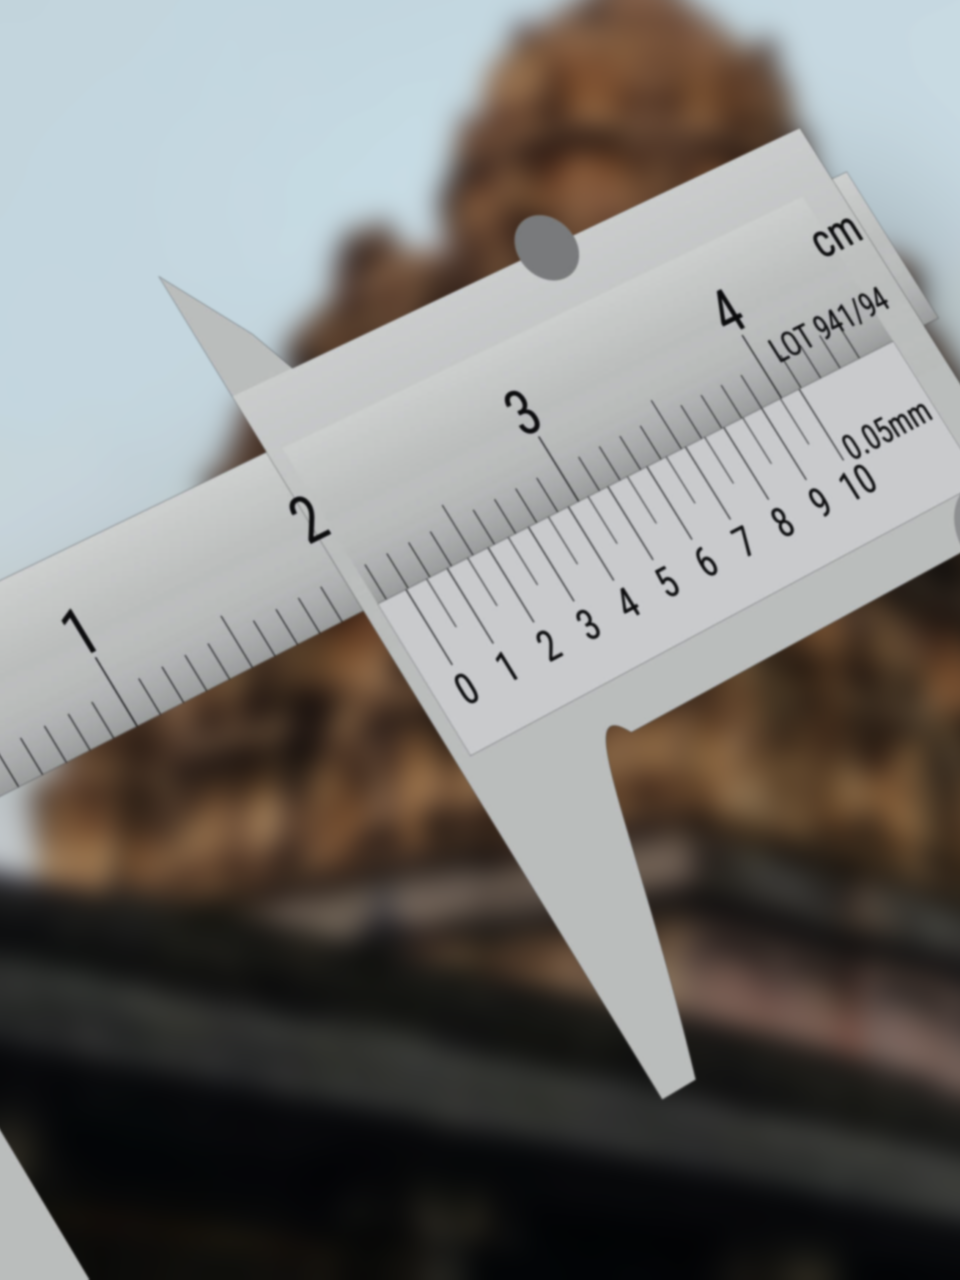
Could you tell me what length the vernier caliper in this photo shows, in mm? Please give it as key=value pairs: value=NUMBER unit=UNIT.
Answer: value=21.9 unit=mm
